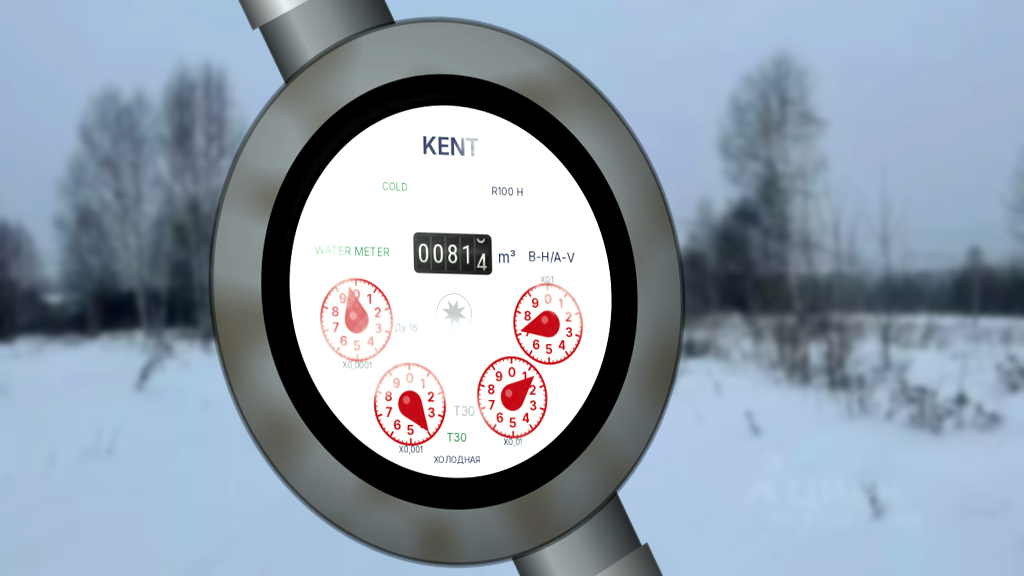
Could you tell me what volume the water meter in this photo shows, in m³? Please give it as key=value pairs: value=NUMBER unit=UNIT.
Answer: value=813.7139 unit=m³
